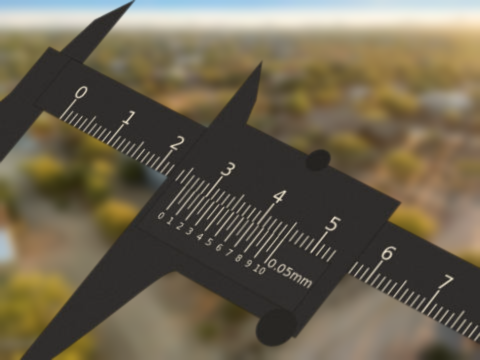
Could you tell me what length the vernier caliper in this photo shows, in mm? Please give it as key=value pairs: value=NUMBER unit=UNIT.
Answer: value=26.0 unit=mm
